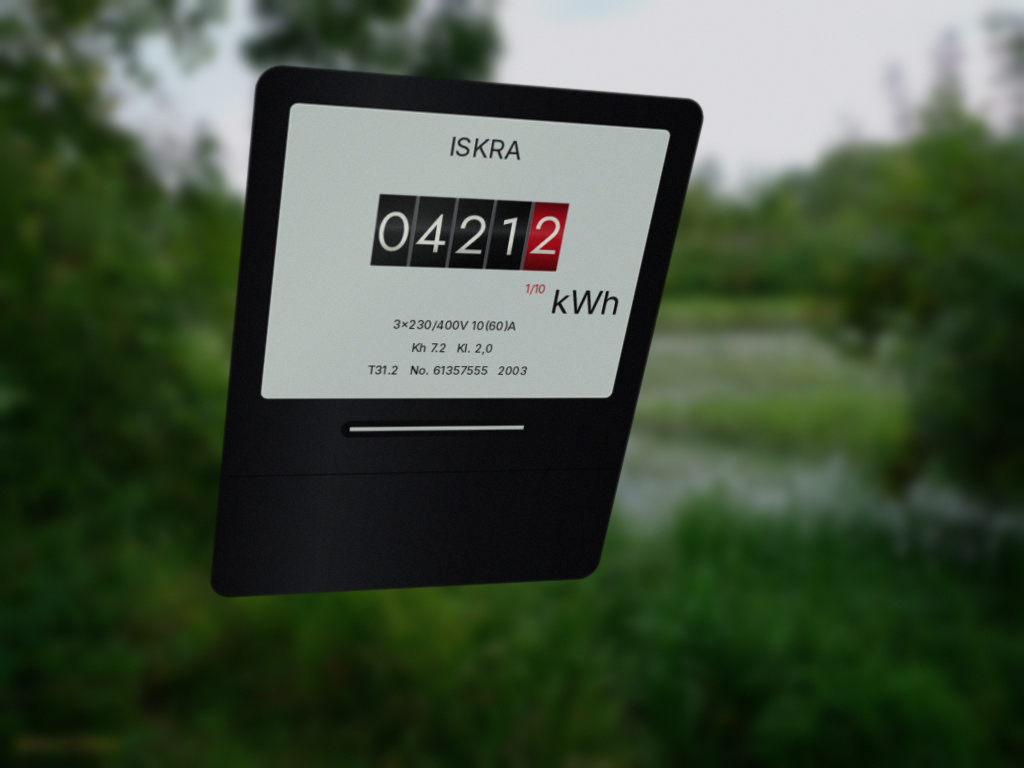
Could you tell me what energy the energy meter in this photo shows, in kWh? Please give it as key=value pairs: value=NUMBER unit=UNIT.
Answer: value=421.2 unit=kWh
